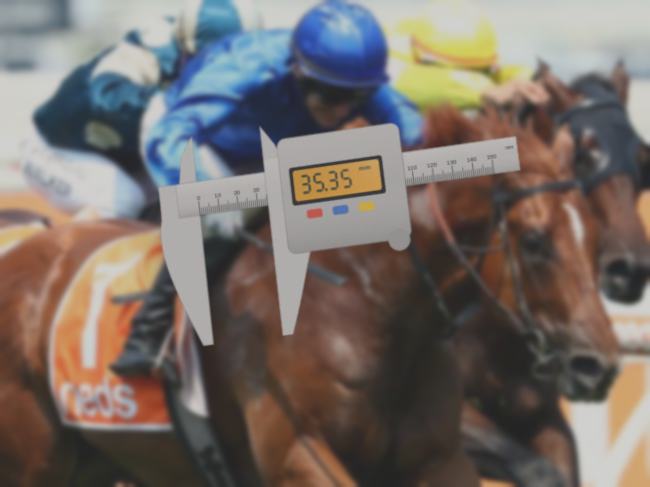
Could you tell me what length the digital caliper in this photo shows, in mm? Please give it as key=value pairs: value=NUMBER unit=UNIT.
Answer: value=35.35 unit=mm
